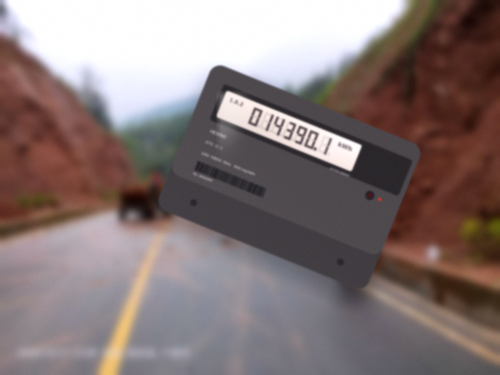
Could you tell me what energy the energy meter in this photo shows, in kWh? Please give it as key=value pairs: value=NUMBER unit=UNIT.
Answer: value=14390.1 unit=kWh
